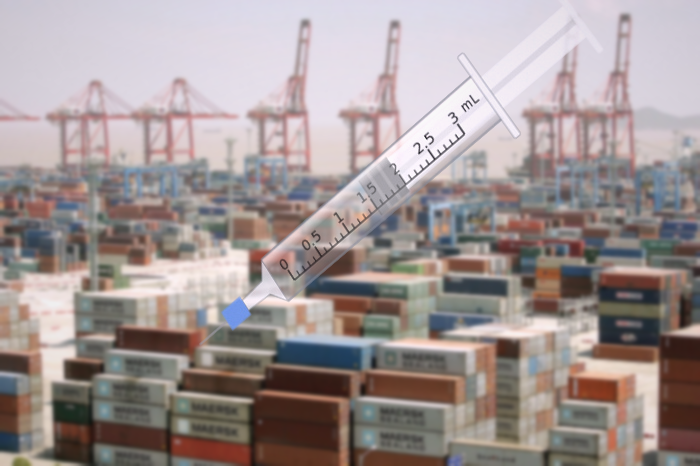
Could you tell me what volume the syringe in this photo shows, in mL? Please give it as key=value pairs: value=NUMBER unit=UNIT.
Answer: value=1.5 unit=mL
